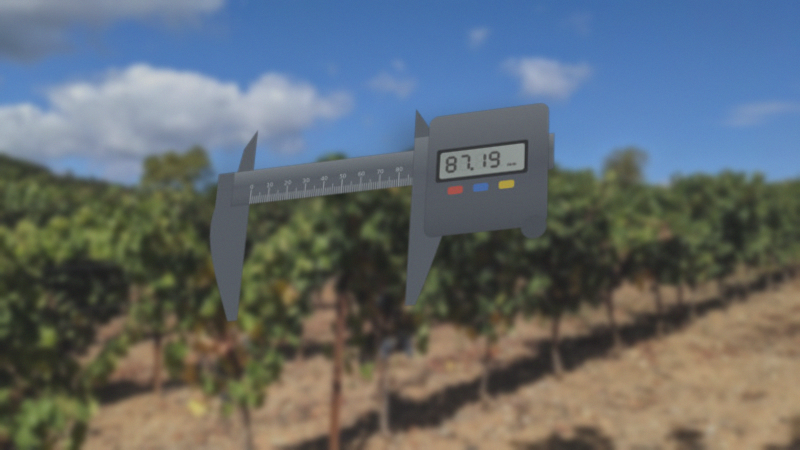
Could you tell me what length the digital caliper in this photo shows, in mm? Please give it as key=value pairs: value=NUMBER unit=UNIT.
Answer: value=87.19 unit=mm
